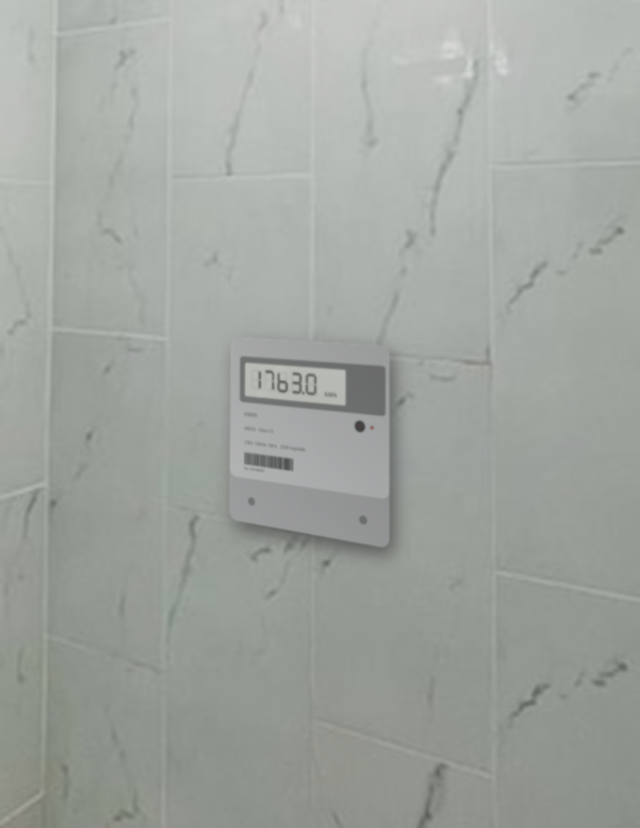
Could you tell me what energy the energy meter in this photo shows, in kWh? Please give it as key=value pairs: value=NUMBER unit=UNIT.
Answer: value=1763.0 unit=kWh
